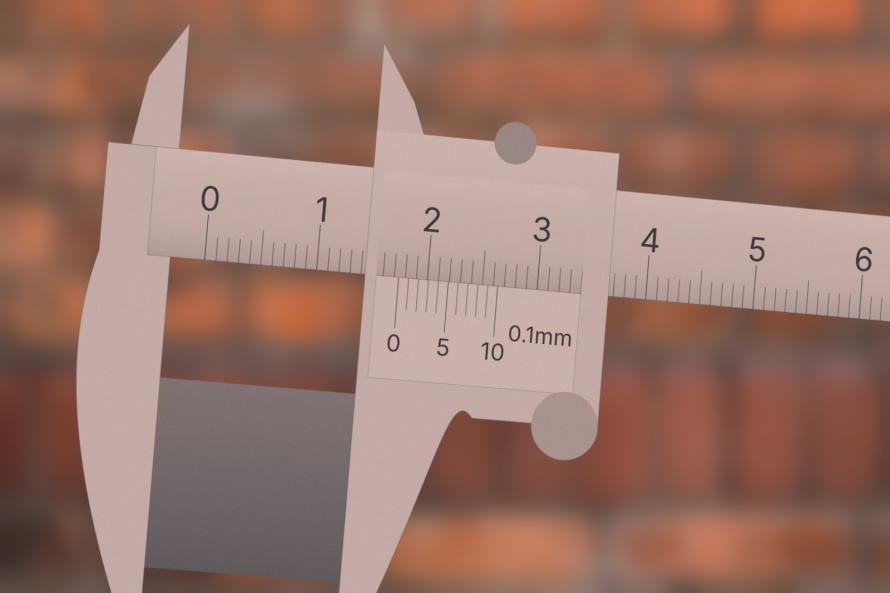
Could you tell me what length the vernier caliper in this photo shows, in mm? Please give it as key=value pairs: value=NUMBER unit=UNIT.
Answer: value=17.4 unit=mm
